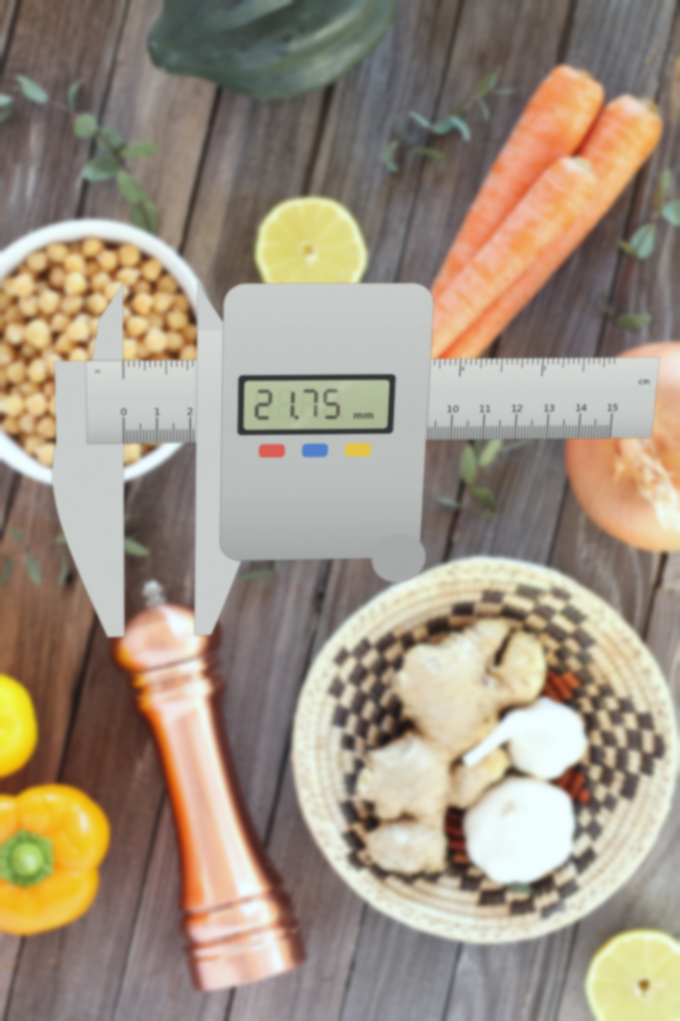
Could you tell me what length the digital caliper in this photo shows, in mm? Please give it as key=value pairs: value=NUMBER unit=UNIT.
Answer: value=21.75 unit=mm
